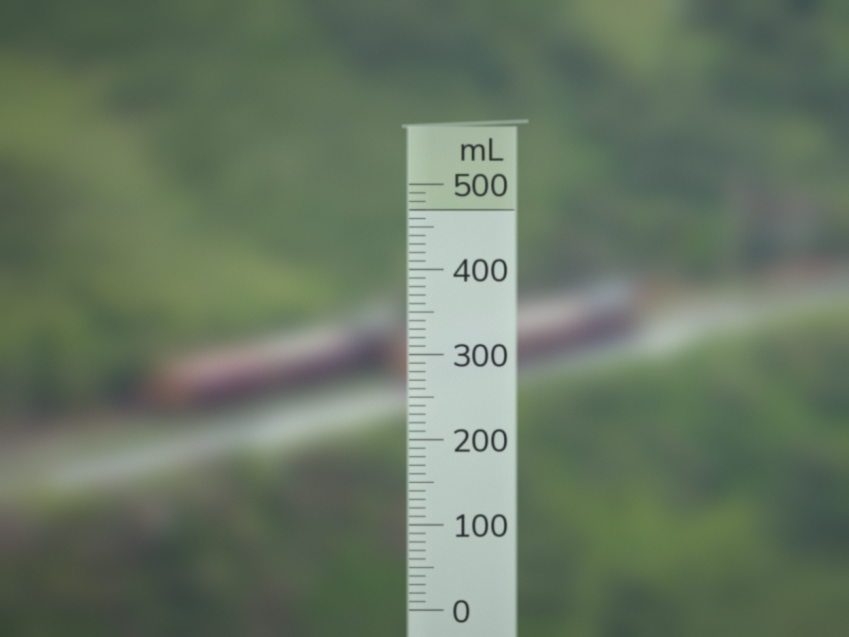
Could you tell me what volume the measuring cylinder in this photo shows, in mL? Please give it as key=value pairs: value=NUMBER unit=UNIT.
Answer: value=470 unit=mL
